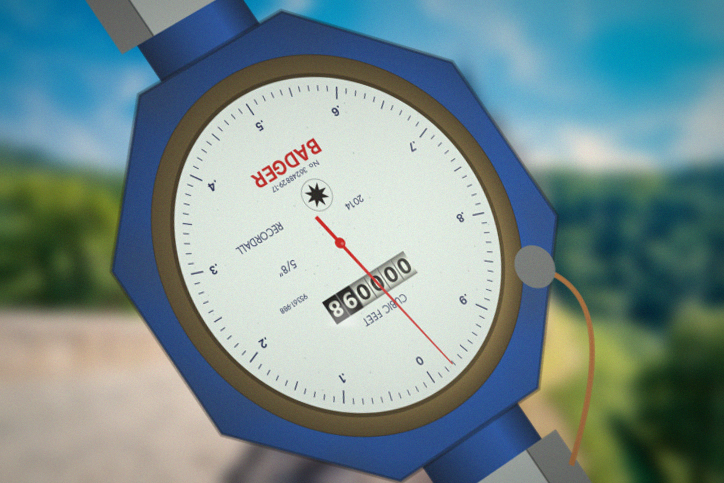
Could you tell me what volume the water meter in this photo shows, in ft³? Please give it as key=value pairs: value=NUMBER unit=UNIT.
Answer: value=97.97 unit=ft³
